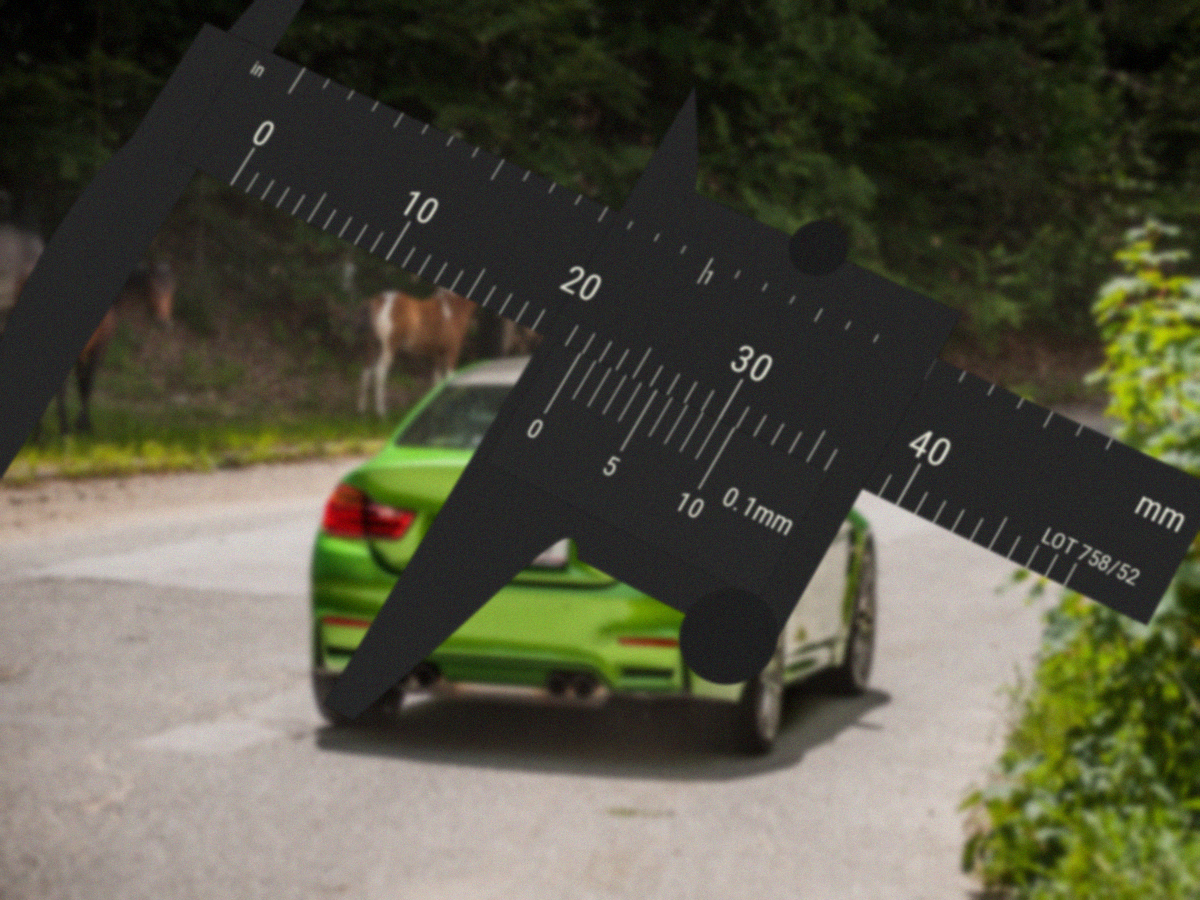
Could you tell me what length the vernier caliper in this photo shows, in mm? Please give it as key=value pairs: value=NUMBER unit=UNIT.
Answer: value=21.9 unit=mm
